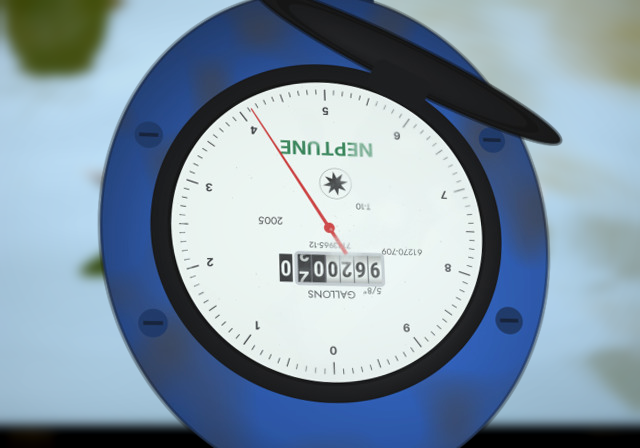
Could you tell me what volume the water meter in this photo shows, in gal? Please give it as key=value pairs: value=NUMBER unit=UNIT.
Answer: value=9620024.1 unit=gal
